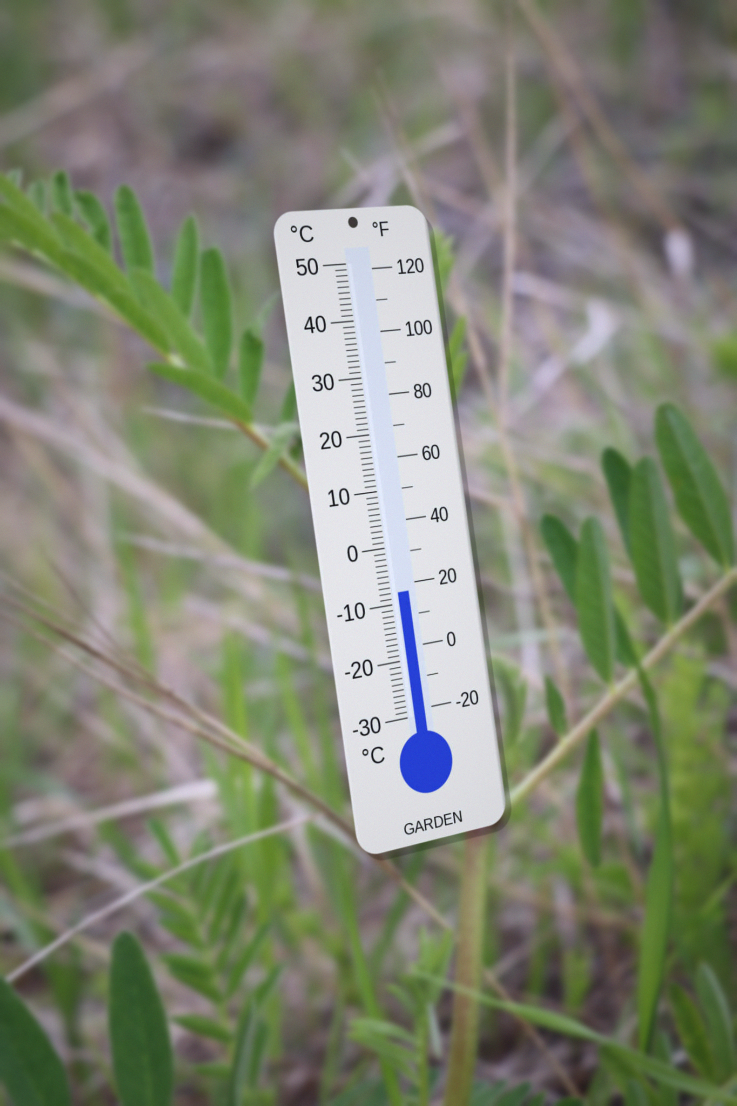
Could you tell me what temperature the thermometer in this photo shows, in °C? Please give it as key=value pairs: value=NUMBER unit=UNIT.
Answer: value=-8 unit=°C
